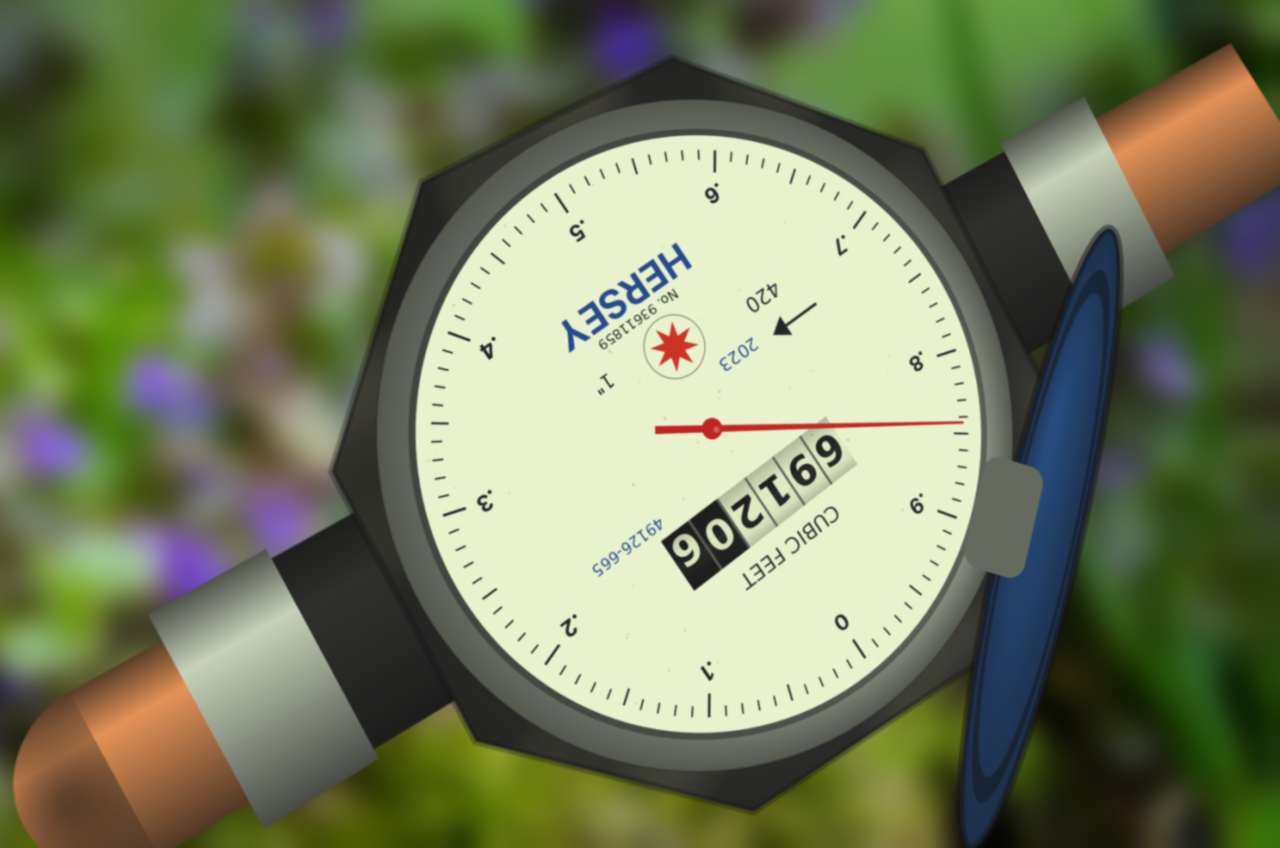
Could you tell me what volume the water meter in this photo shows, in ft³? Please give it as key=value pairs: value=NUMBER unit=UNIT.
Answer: value=691205.84 unit=ft³
